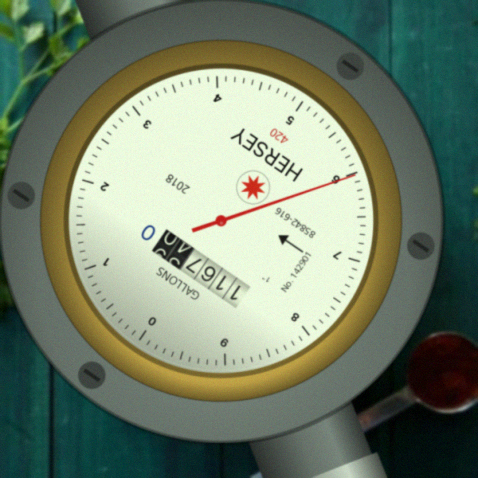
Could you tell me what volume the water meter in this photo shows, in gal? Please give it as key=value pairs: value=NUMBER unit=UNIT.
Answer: value=1167396.0 unit=gal
